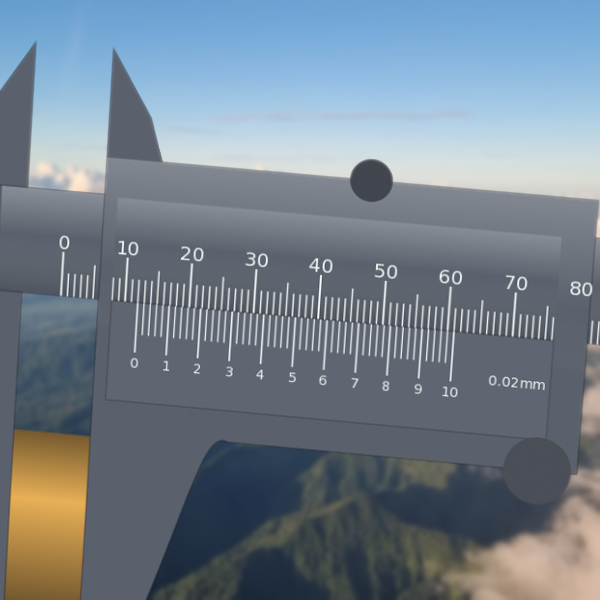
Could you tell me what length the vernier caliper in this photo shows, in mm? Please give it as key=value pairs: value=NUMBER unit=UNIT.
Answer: value=12.0 unit=mm
